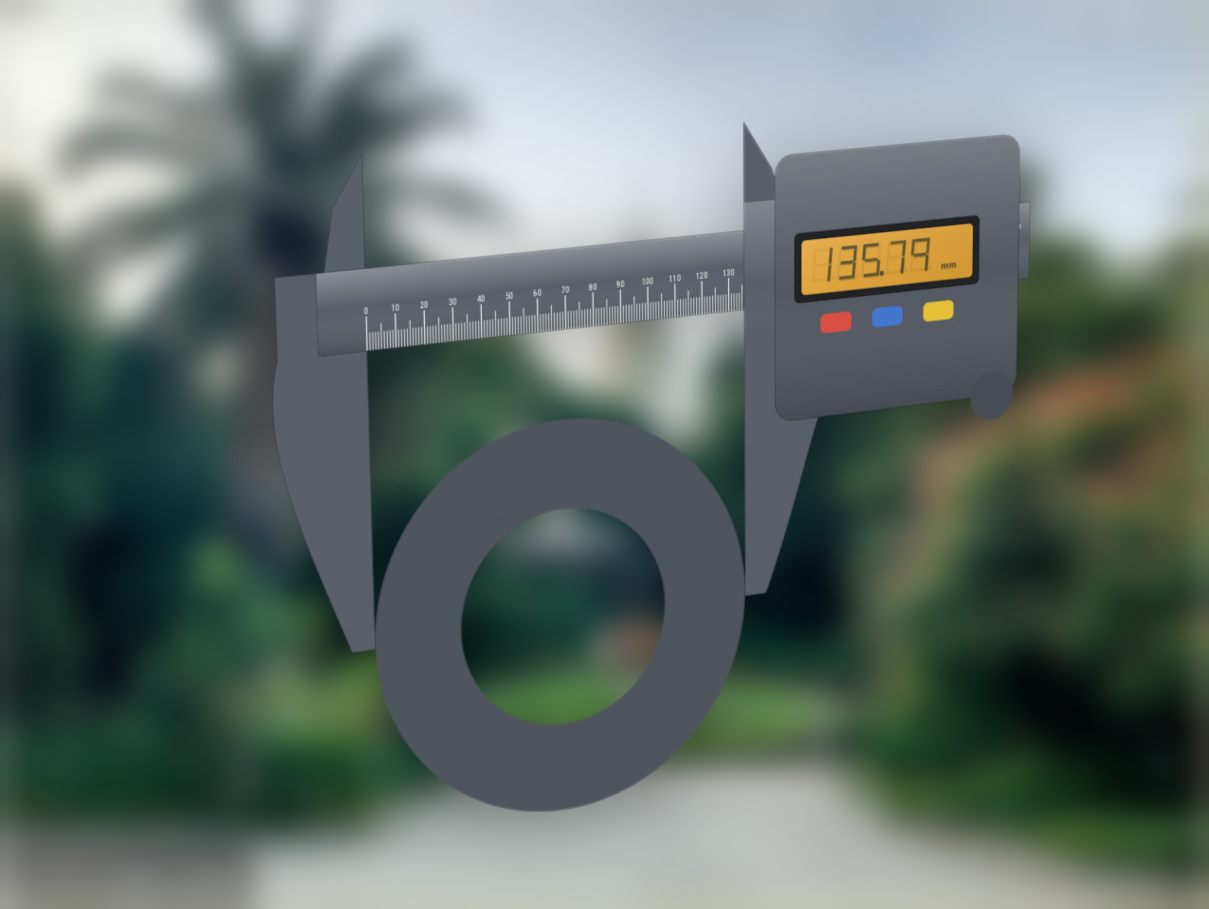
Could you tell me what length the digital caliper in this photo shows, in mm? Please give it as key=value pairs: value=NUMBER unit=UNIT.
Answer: value=135.79 unit=mm
